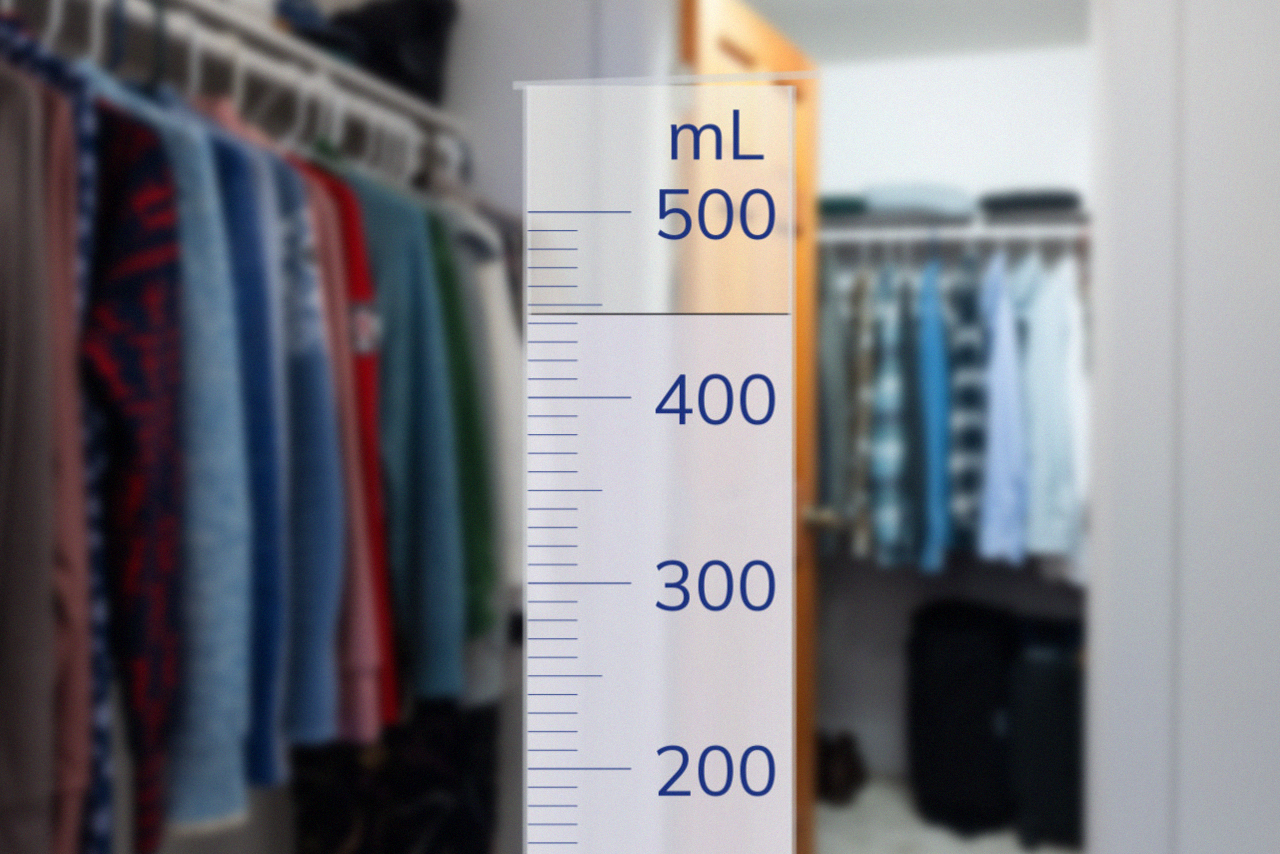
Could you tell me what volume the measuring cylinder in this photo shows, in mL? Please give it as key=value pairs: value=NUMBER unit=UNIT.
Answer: value=445 unit=mL
